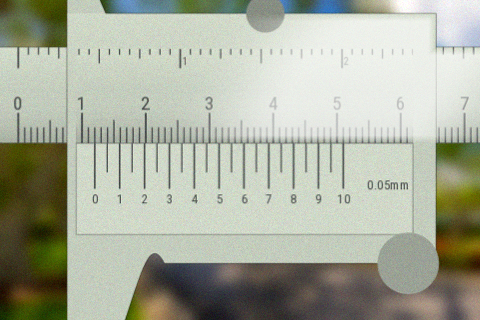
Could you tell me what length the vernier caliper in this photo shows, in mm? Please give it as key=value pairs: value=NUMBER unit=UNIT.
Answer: value=12.0 unit=mm
